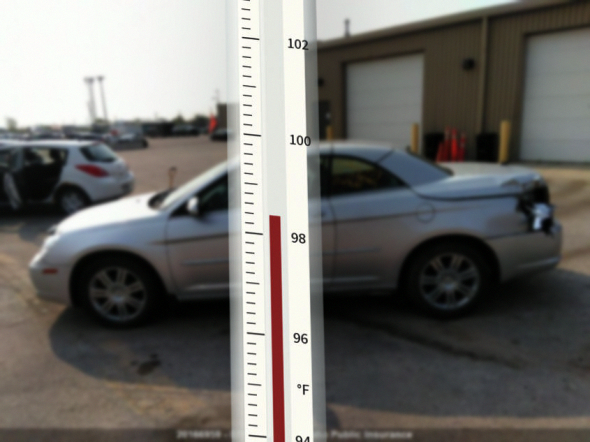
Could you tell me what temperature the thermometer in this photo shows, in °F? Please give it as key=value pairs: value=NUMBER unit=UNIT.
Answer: value=98.4 unit=°F
